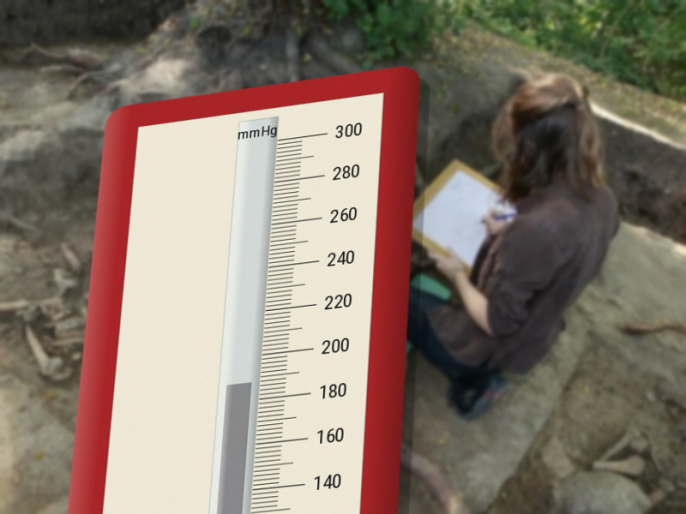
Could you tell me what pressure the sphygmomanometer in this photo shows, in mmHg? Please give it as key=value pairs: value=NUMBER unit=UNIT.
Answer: value=188 unit=mmHg
